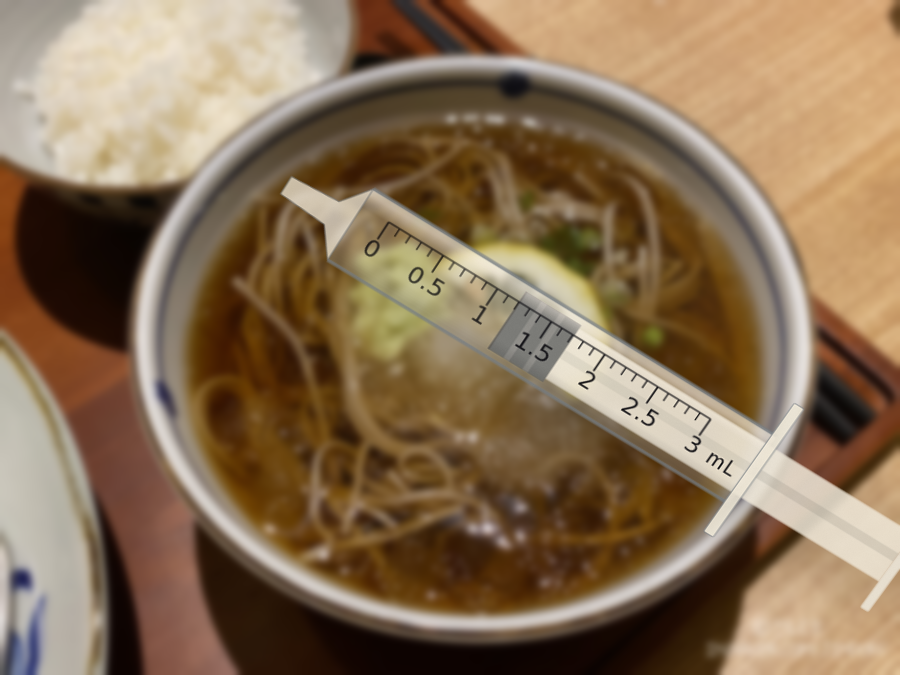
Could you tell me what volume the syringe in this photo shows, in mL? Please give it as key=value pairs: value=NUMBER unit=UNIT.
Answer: value=1.2 unit=mL
